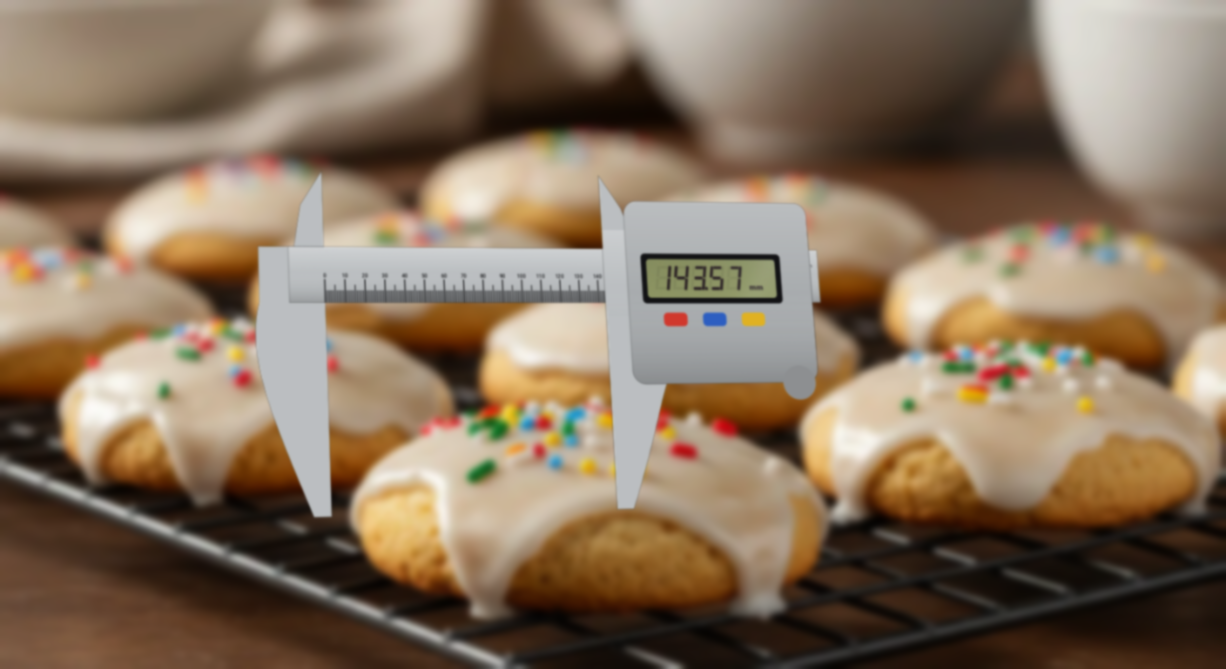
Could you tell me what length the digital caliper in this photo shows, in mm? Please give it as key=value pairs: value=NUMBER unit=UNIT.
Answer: value=143.57 unit=mm
